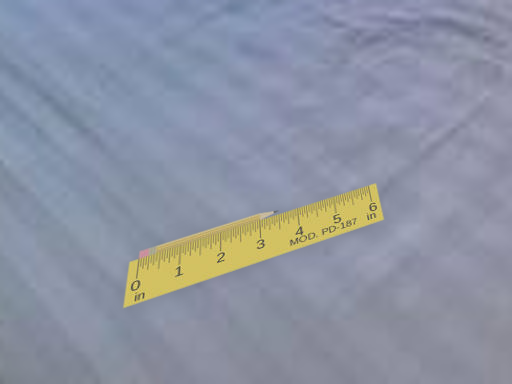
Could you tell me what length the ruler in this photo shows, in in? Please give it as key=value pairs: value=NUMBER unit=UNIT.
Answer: value=3.5 unit=in
